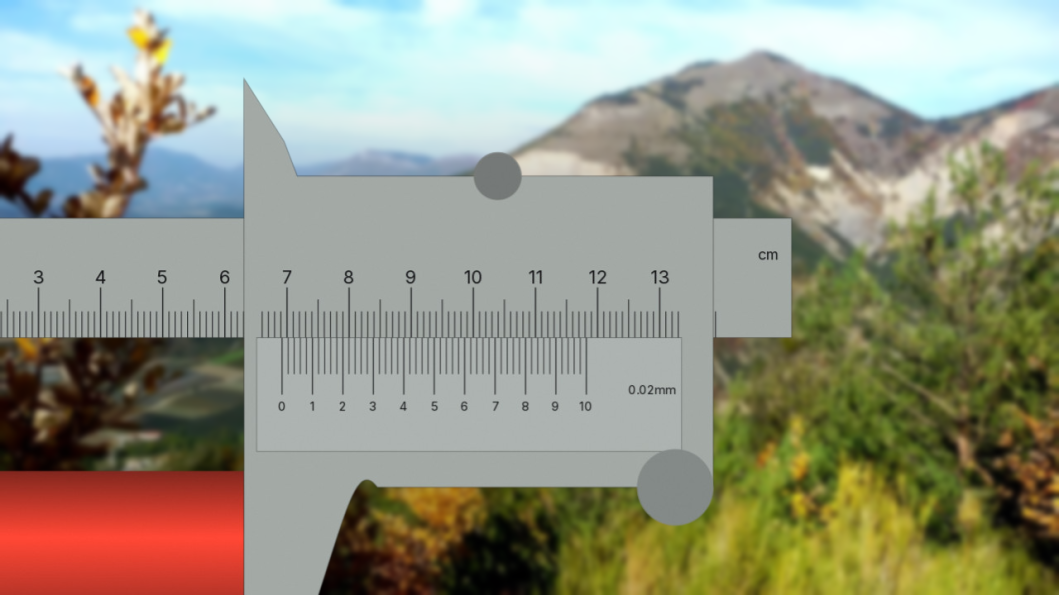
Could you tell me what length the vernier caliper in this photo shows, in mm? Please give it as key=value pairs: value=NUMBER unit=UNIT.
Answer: value=69.2 unit=mm
